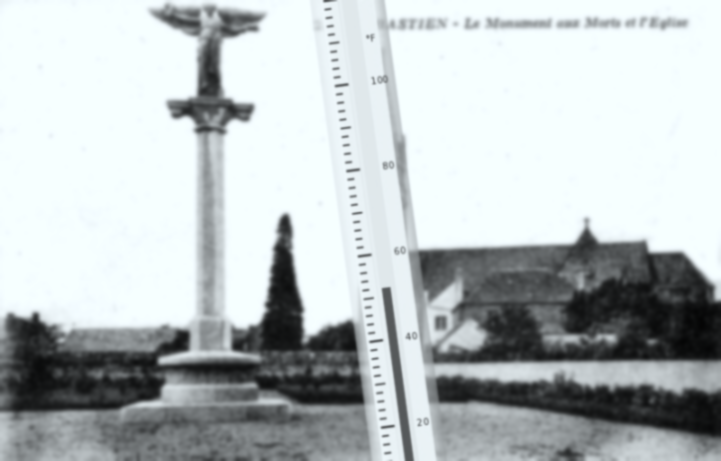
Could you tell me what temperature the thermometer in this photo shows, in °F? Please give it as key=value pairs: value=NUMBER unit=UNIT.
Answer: value=52 unit=°F
